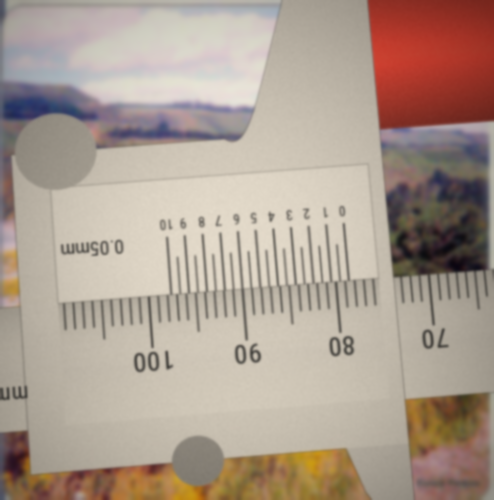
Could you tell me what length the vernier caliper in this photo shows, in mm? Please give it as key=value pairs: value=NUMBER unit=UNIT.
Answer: value=78.6 unit=mm
